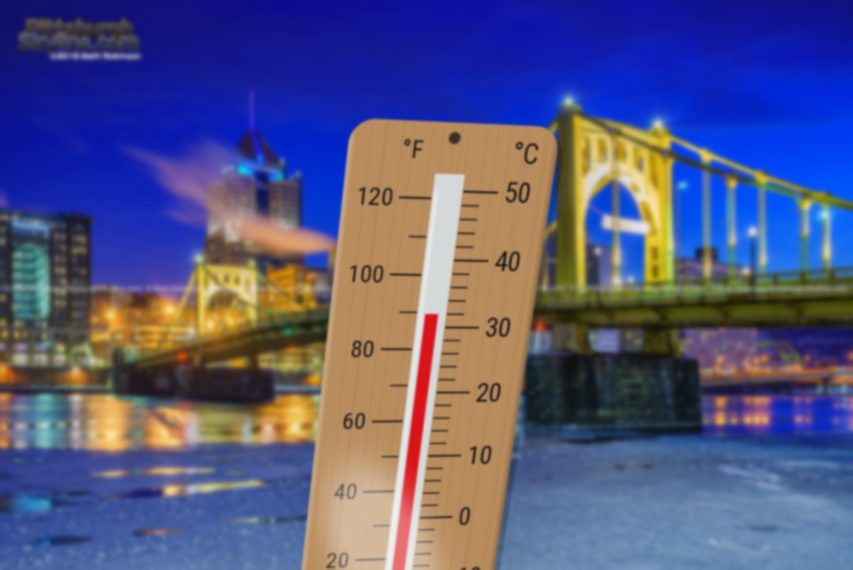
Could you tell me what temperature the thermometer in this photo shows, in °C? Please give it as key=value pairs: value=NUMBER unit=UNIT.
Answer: value=32 unit=°C
